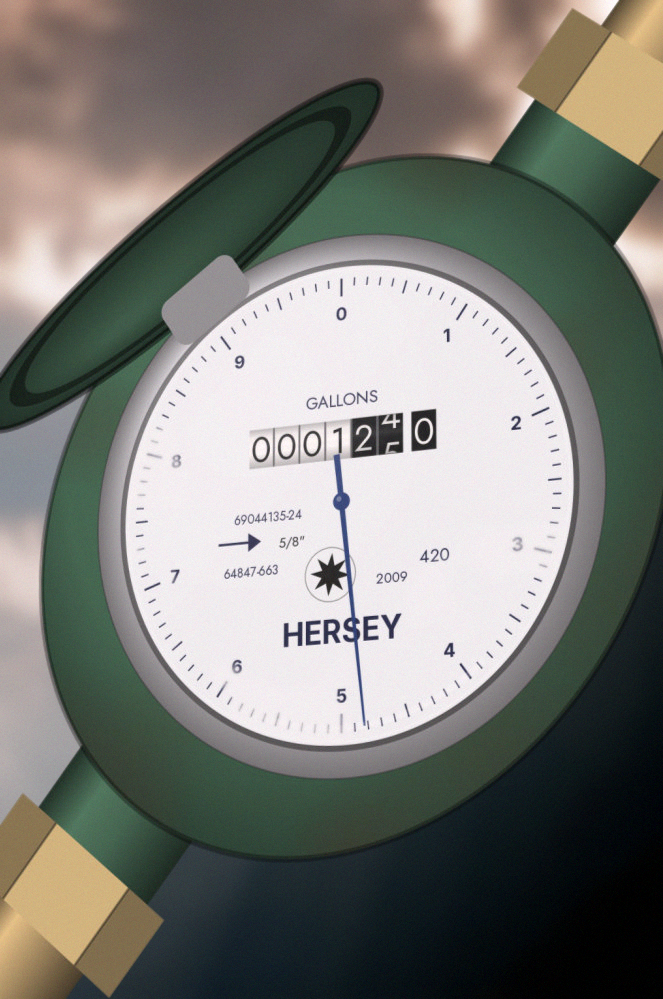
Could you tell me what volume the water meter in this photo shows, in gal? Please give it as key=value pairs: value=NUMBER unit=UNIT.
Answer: value=1244.8 unit=gal
